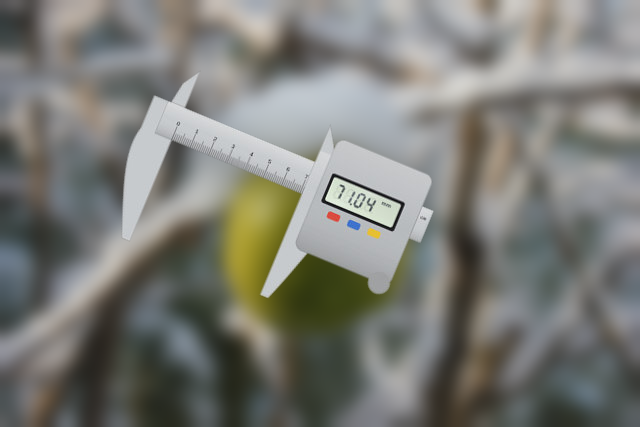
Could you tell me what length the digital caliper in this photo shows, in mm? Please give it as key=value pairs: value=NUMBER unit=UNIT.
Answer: value=71.04 unit=mm
